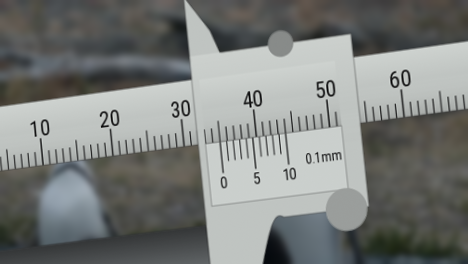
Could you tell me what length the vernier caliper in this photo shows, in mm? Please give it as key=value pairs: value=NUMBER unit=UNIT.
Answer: value=35.0 unit=mm
